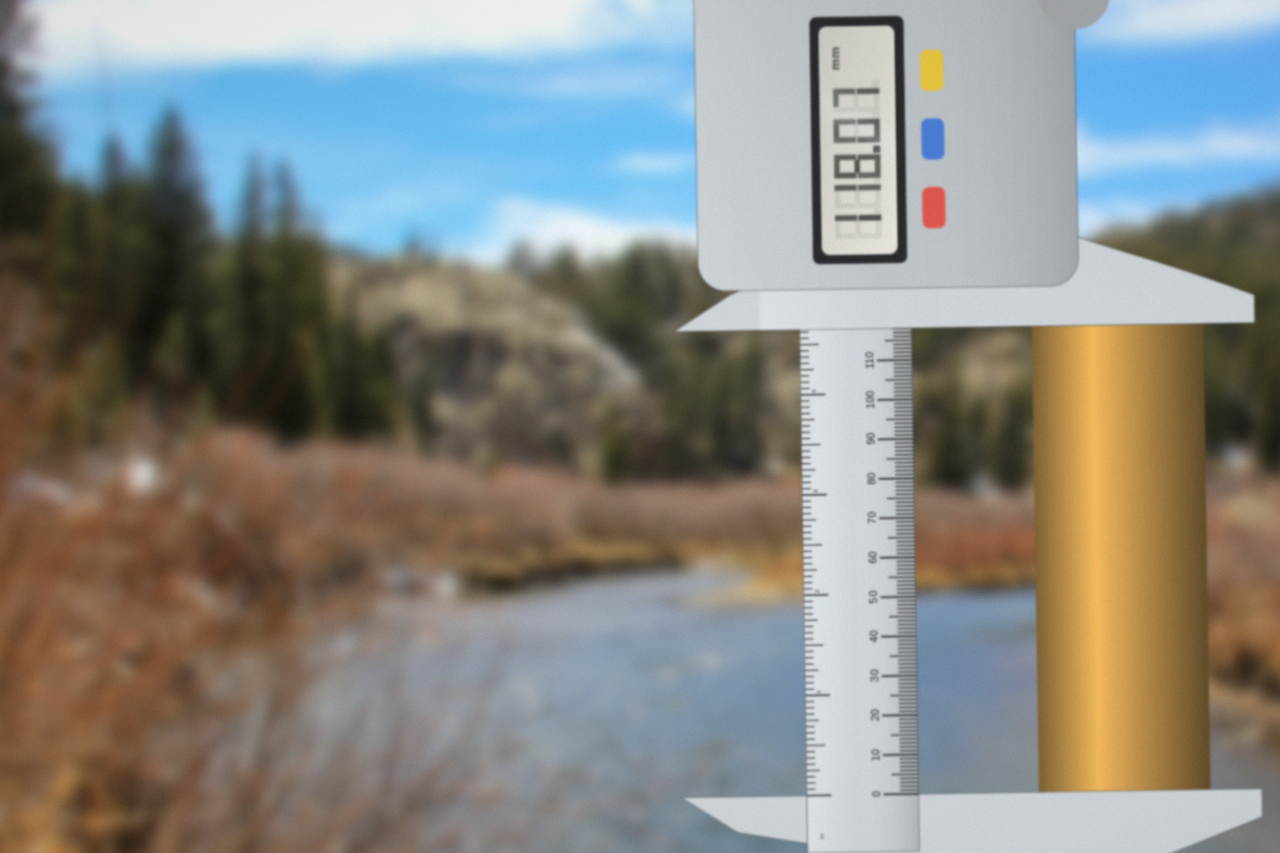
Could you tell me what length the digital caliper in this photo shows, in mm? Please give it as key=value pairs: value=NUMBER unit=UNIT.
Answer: value=118.07 unit=mm
